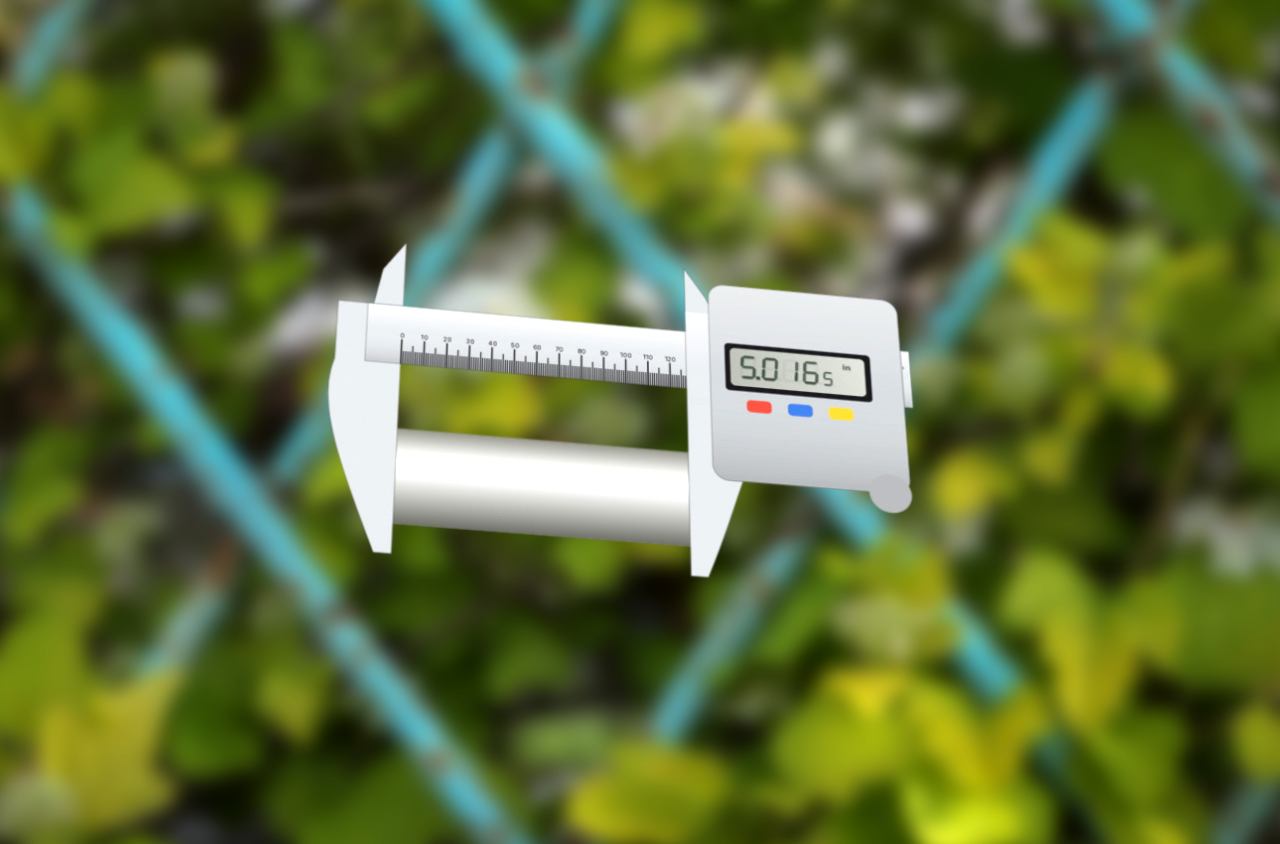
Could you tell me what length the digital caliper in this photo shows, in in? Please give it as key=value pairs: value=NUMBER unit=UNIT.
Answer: value=5.0165 unit=in
